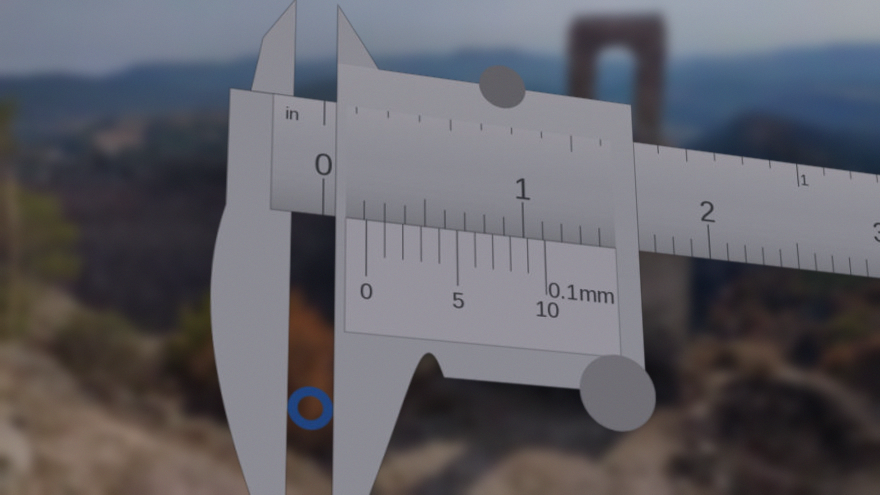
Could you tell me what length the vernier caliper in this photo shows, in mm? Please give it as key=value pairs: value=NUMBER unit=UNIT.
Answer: value=2.1 unit=mm
